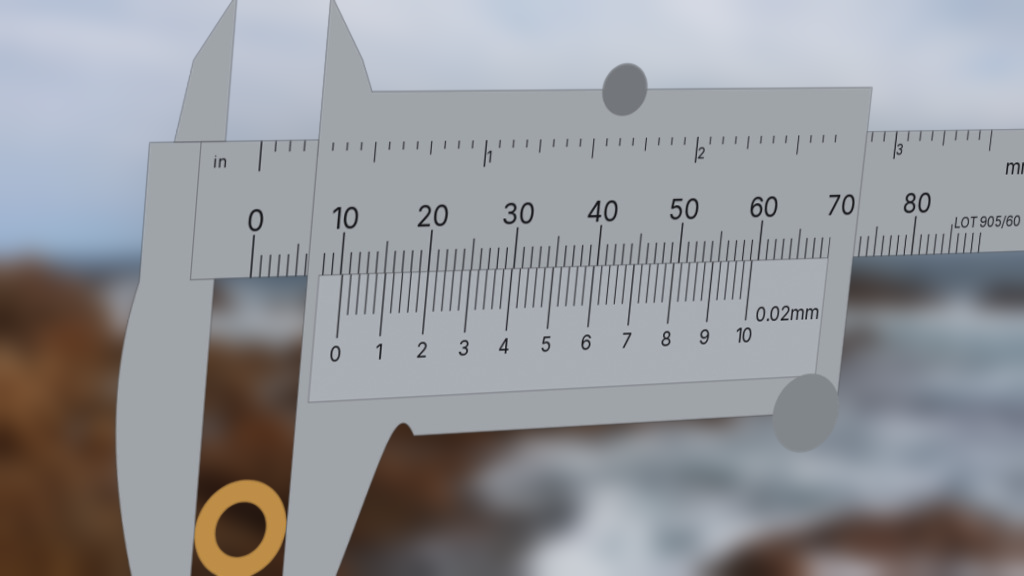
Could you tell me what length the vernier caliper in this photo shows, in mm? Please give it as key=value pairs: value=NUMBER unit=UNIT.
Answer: value=10.2 unit=mm
